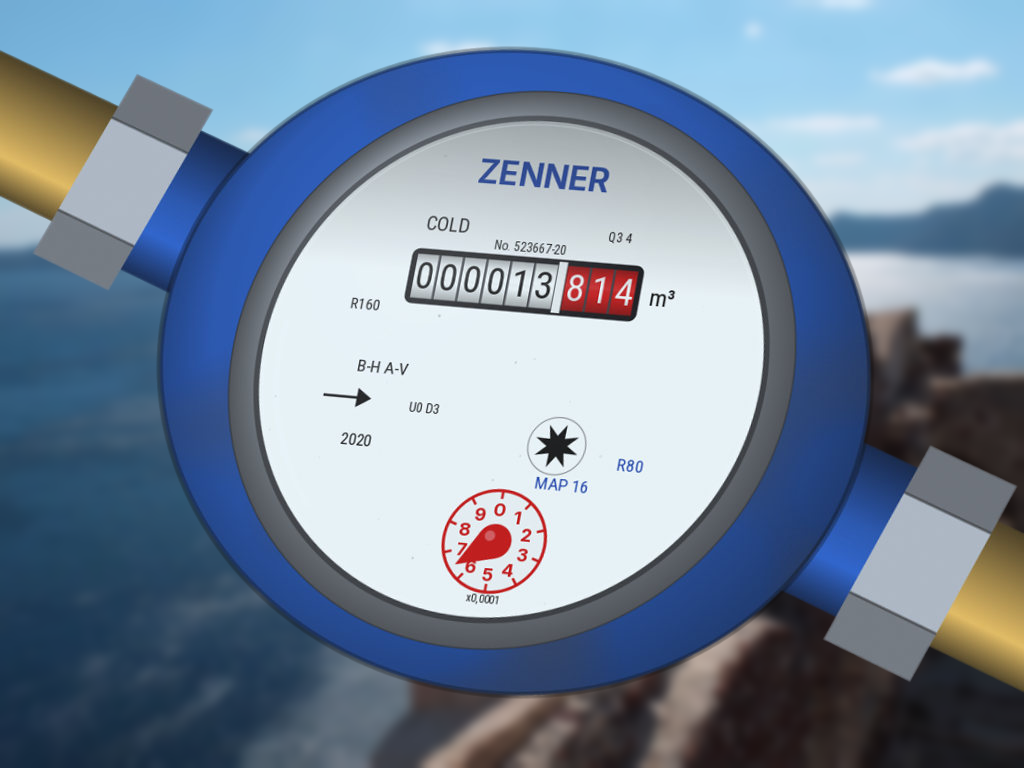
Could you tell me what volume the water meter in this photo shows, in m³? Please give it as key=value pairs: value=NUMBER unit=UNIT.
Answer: value=13.8146 unit=m³
